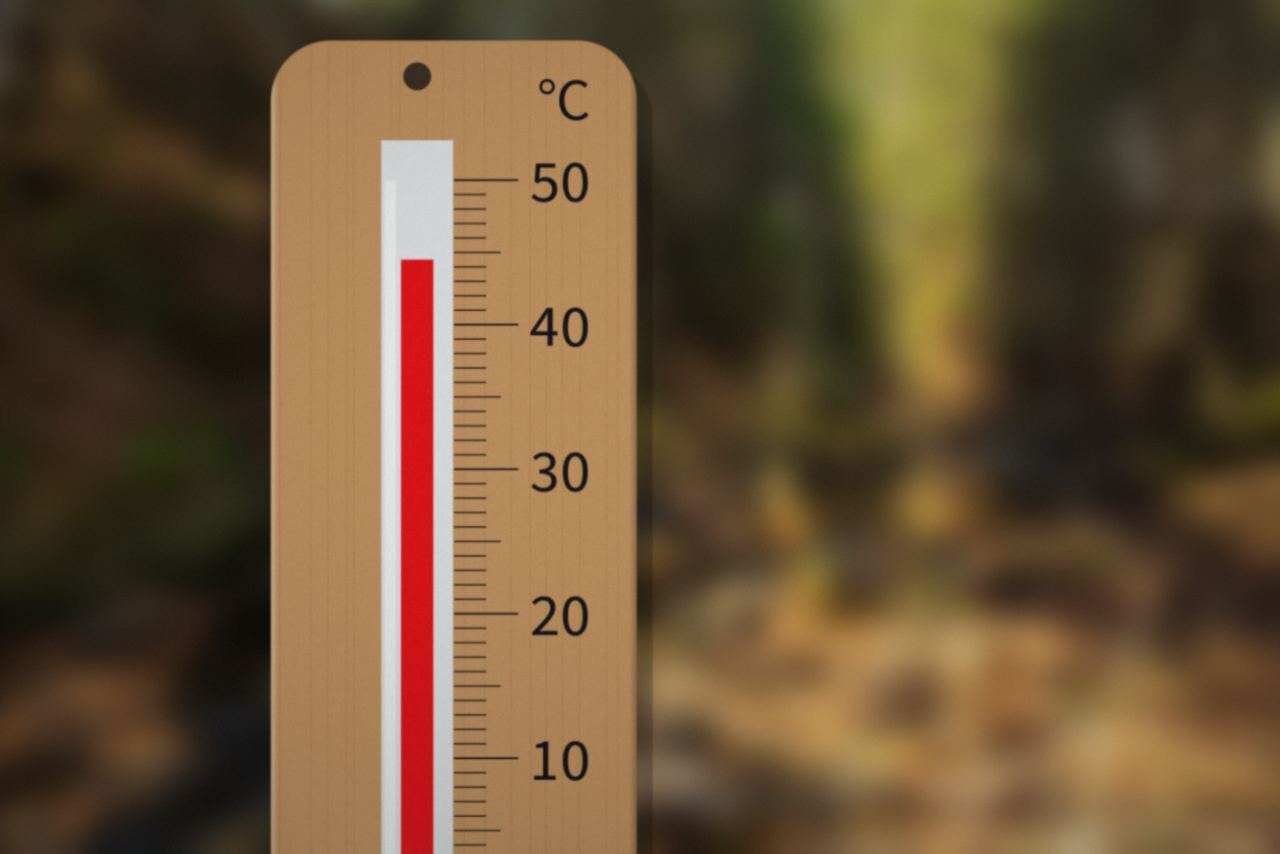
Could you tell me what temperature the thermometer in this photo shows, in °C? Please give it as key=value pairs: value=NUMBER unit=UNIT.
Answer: value=44.5 unit=°C
